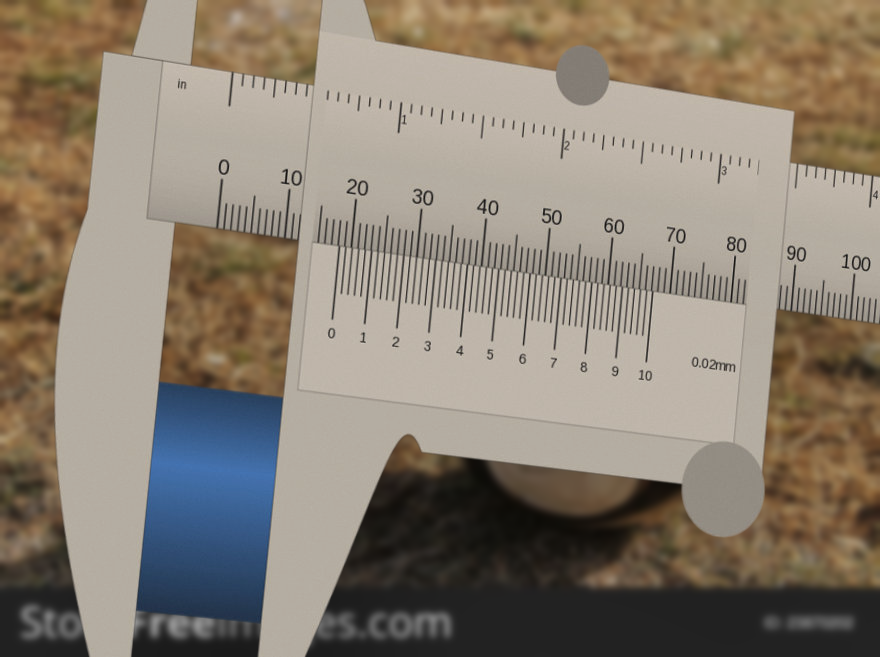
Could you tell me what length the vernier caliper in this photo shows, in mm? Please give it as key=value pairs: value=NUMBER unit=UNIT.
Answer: value=18.2 unit=mm
